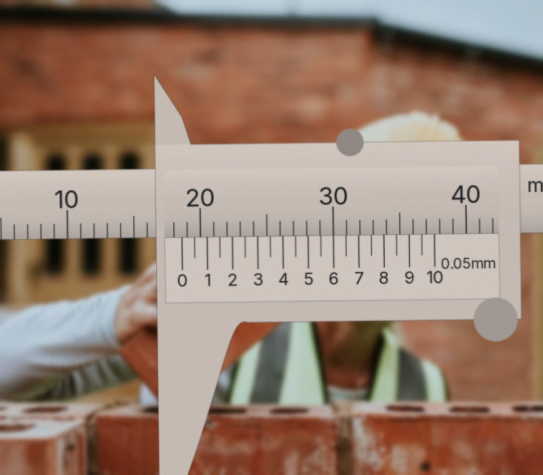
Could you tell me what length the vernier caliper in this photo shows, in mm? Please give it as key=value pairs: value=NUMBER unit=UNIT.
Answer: value=18.6 unit=mm
